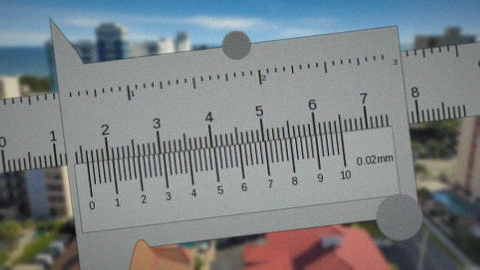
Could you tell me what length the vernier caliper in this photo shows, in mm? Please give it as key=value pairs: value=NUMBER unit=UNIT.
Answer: value=16.0 unit=mm
